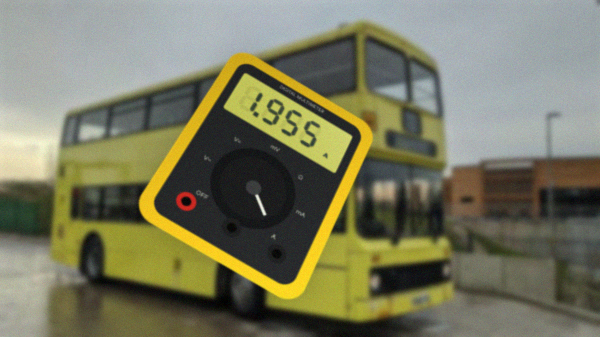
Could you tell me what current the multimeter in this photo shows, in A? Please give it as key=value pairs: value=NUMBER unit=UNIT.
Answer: value=1.955 unit=A
